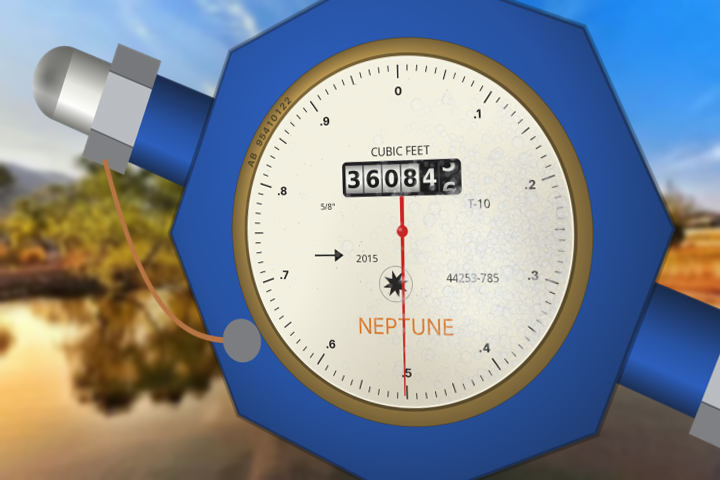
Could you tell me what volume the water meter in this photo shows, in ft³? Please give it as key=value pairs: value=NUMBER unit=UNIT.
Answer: value=360845.50 unit=ft³
